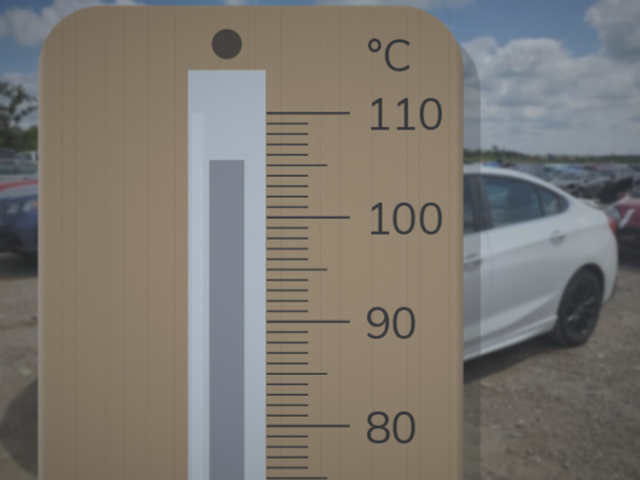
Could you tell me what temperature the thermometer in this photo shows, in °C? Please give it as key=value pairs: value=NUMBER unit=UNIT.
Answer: value=105.5 unit=°C
